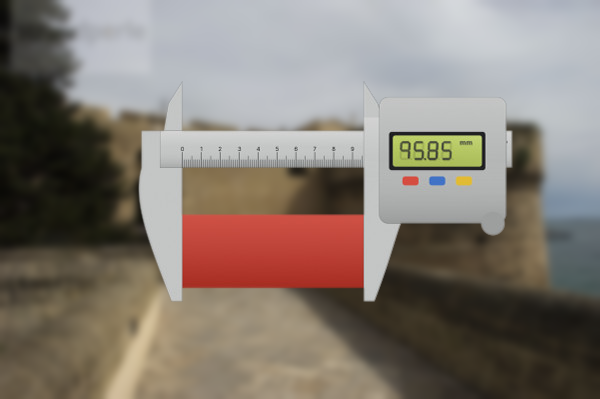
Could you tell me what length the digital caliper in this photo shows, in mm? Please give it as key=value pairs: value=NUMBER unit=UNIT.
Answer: value=95.85 unit=mm
